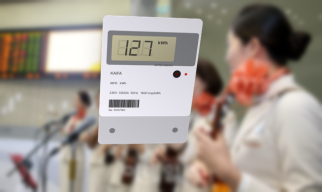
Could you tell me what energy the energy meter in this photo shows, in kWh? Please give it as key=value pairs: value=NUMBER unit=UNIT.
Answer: value=127 unit=kWh
